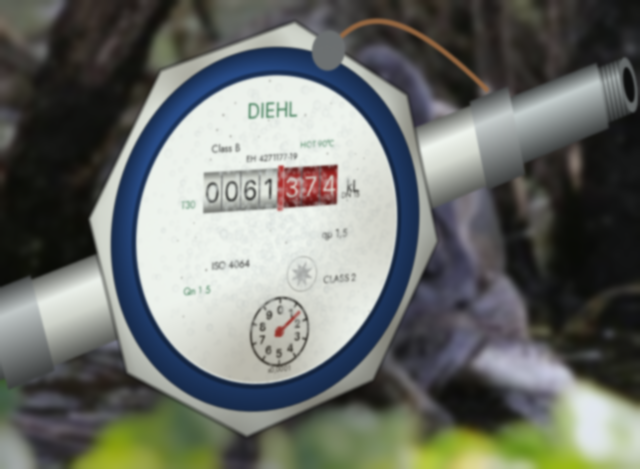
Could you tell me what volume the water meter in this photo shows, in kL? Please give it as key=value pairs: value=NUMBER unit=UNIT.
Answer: value=61.3741 unit=kL
